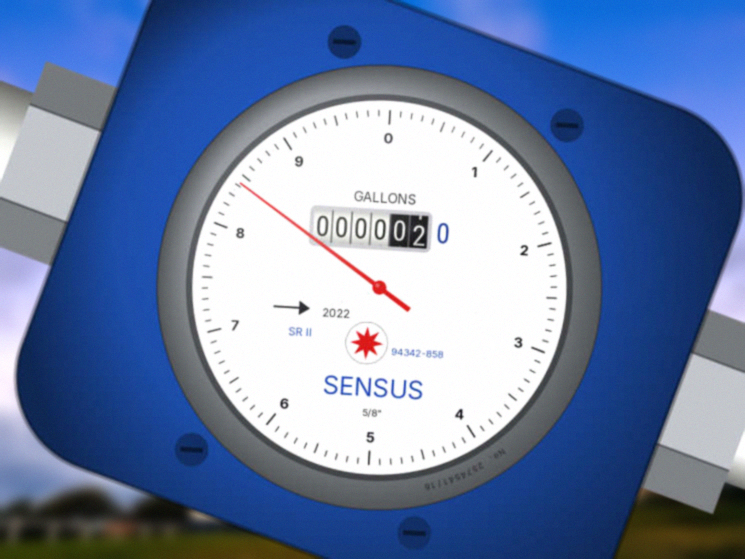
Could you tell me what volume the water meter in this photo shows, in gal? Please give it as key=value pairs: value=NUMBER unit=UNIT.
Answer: value=18.4 unit=gal
